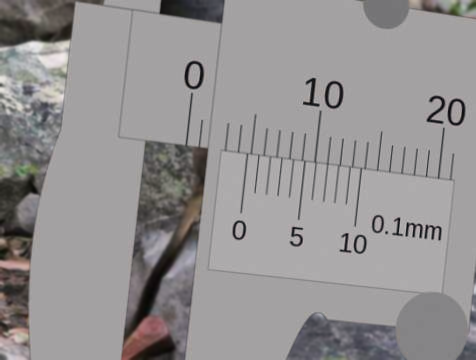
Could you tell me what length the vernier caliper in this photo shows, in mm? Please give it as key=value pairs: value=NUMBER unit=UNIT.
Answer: value=4.7 unit=mm
